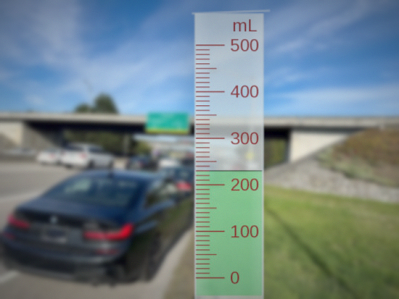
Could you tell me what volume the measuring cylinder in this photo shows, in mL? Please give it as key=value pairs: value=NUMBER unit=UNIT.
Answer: value=230 unit=mL
